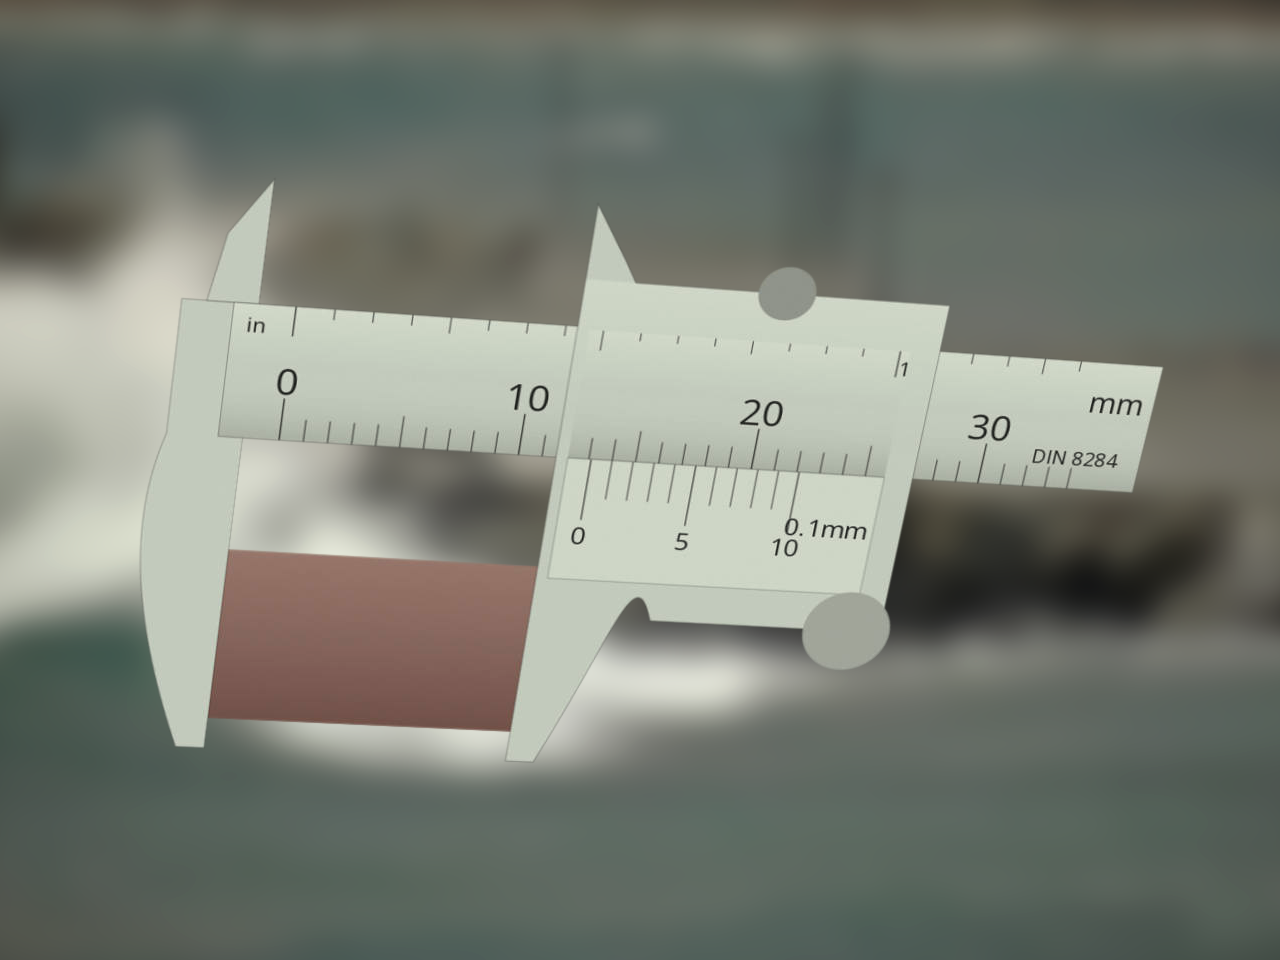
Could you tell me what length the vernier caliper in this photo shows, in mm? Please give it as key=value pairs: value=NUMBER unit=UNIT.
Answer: value=13.1 unit=mm
